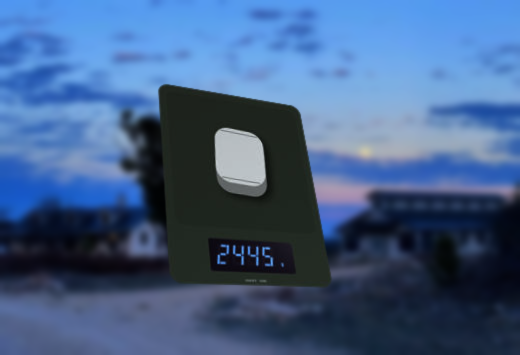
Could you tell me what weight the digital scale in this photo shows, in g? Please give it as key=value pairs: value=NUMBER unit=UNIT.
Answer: value=2445 unit=g
